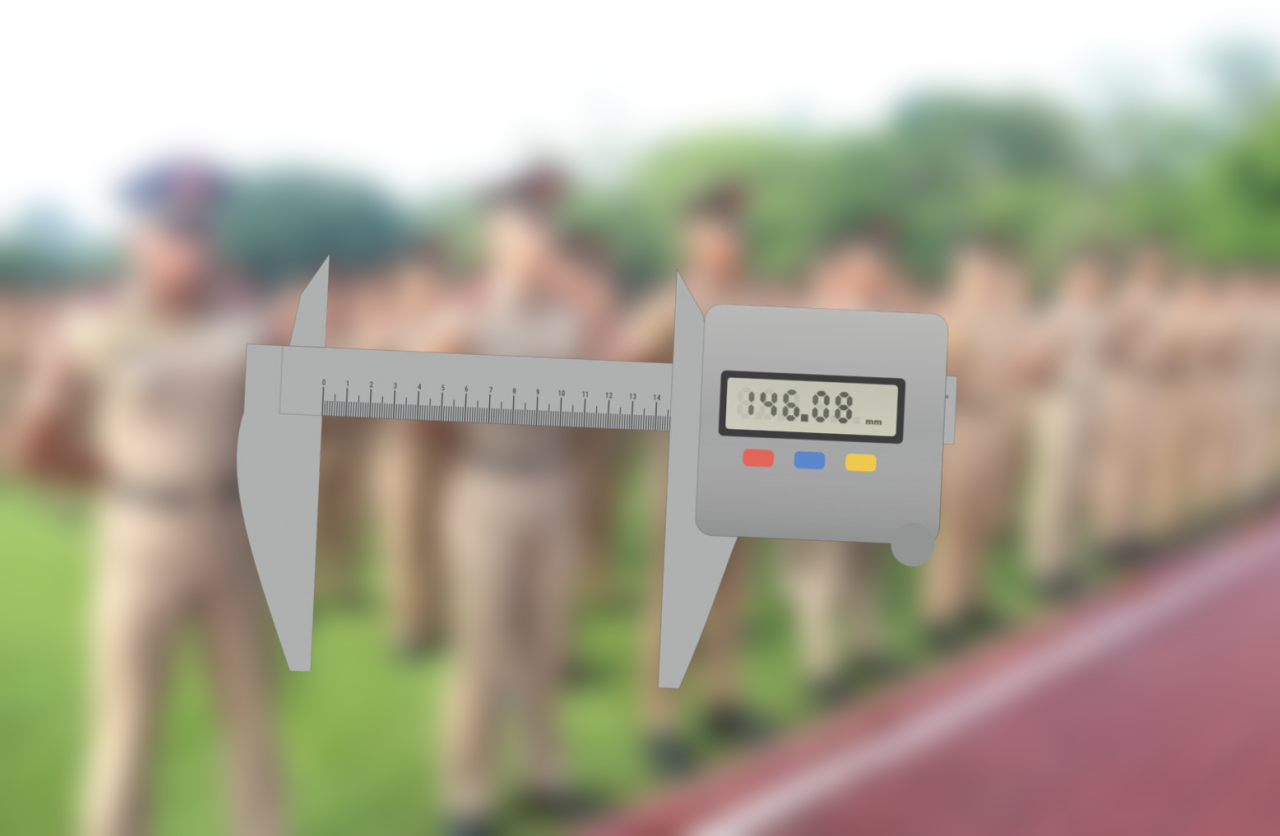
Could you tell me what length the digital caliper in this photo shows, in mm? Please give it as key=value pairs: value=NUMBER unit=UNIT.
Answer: value=146.08 unit=mm
